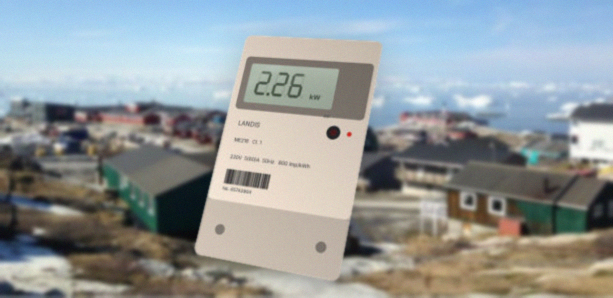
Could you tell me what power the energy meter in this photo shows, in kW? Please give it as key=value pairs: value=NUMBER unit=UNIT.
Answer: value=2.26 unit=kW
